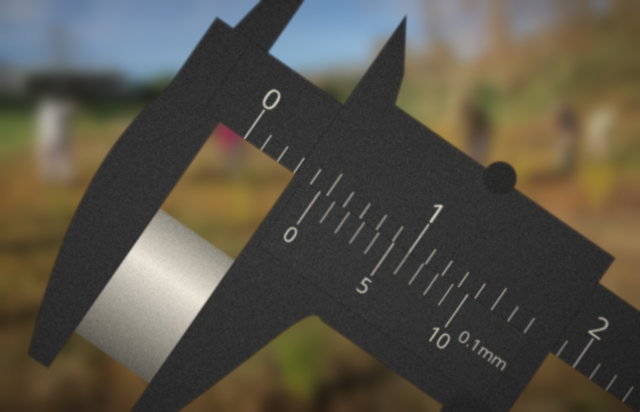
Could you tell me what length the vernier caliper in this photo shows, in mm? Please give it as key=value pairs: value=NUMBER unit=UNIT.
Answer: value=4.6 unit=mm
